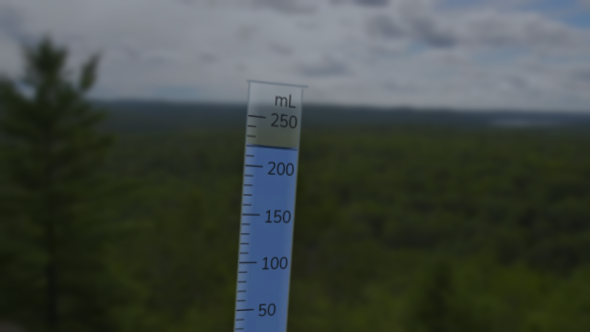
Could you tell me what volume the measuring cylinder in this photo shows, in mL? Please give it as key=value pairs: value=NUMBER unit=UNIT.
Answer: value=220 unit=mL
